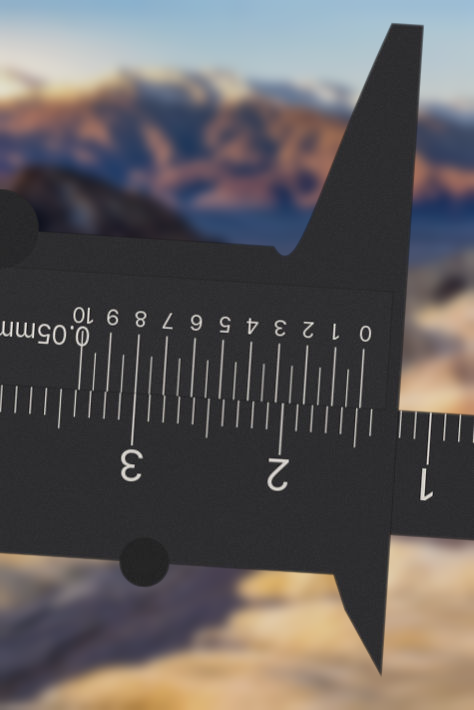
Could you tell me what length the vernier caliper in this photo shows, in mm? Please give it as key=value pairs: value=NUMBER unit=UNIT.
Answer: value=14.8 unit=mm
